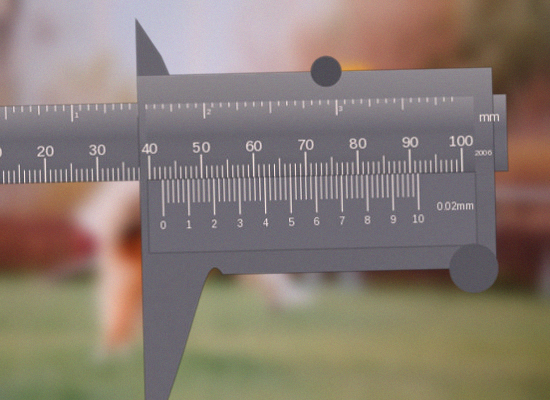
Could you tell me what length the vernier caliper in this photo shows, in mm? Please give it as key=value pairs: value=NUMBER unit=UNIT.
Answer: value=42.5 unit=mm
